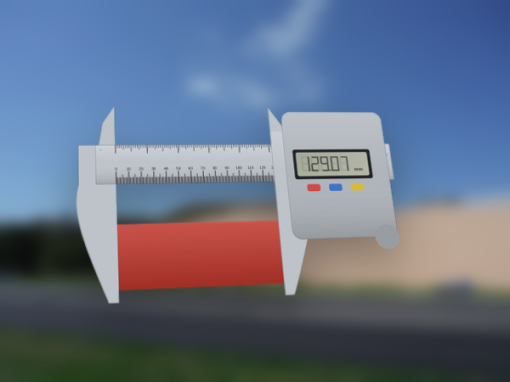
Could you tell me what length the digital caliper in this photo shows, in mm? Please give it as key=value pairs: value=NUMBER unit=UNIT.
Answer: value=129.07 unit=mm
